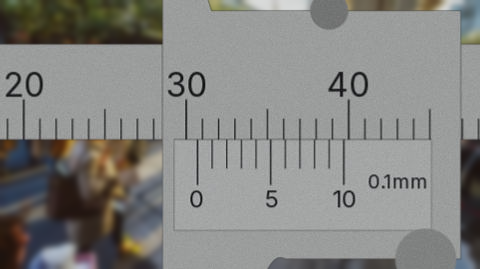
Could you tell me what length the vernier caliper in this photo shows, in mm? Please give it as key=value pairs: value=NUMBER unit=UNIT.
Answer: value=30.7 unit=mm
